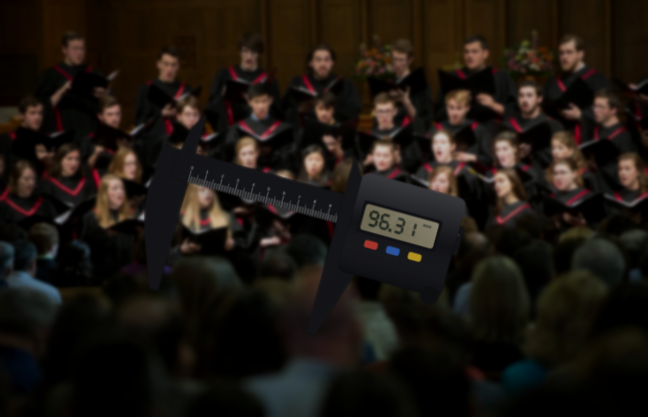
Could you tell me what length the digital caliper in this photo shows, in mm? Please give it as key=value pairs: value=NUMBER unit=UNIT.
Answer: value=96.31 unit=mm
